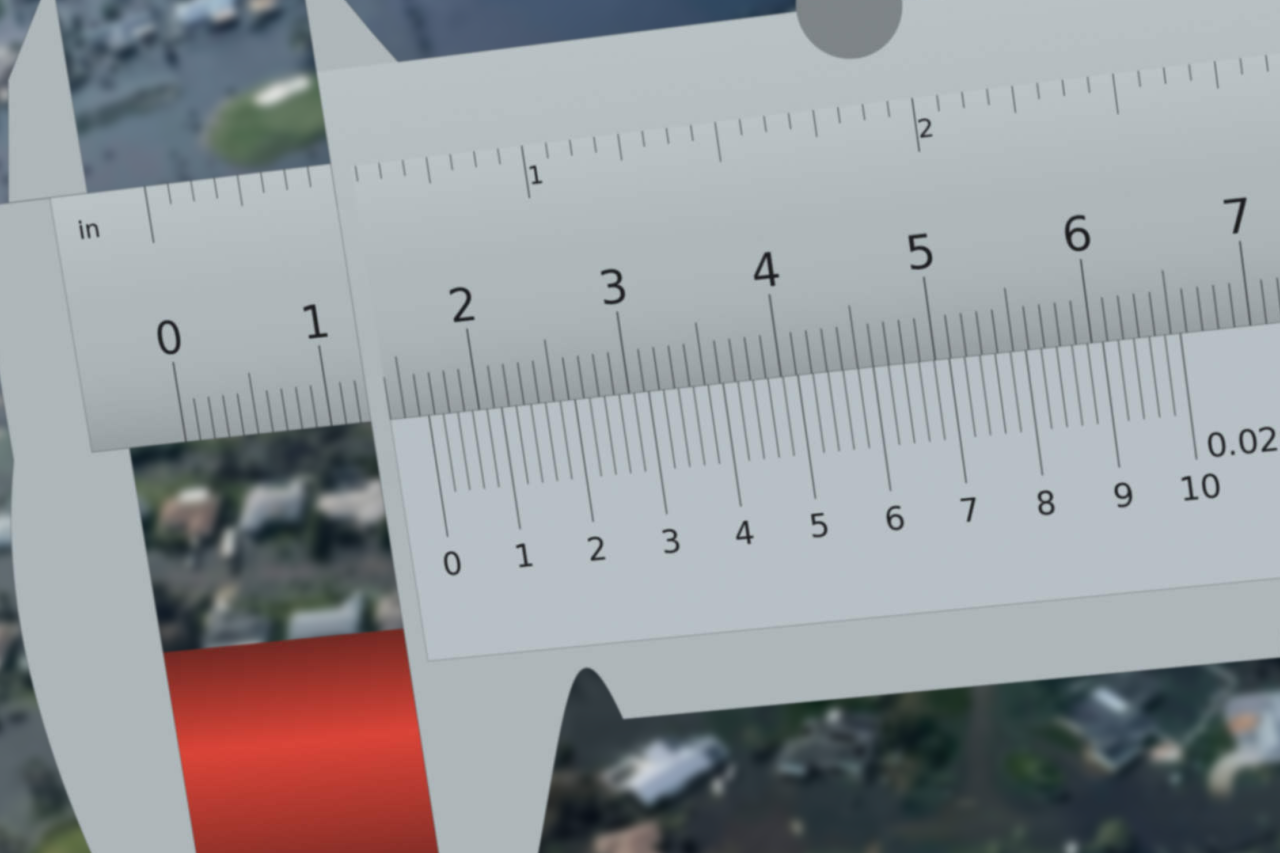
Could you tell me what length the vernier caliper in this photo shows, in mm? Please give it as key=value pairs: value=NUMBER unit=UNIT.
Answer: value=16.6 unit=mm
